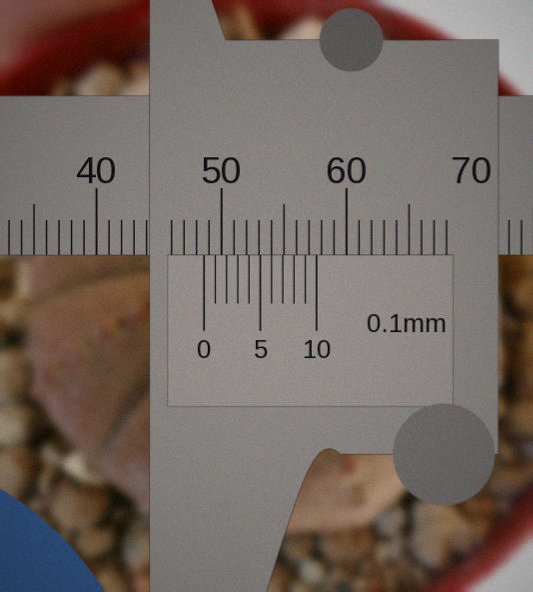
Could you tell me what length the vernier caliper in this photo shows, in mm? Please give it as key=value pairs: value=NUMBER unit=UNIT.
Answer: value=48.6 unit=mm
